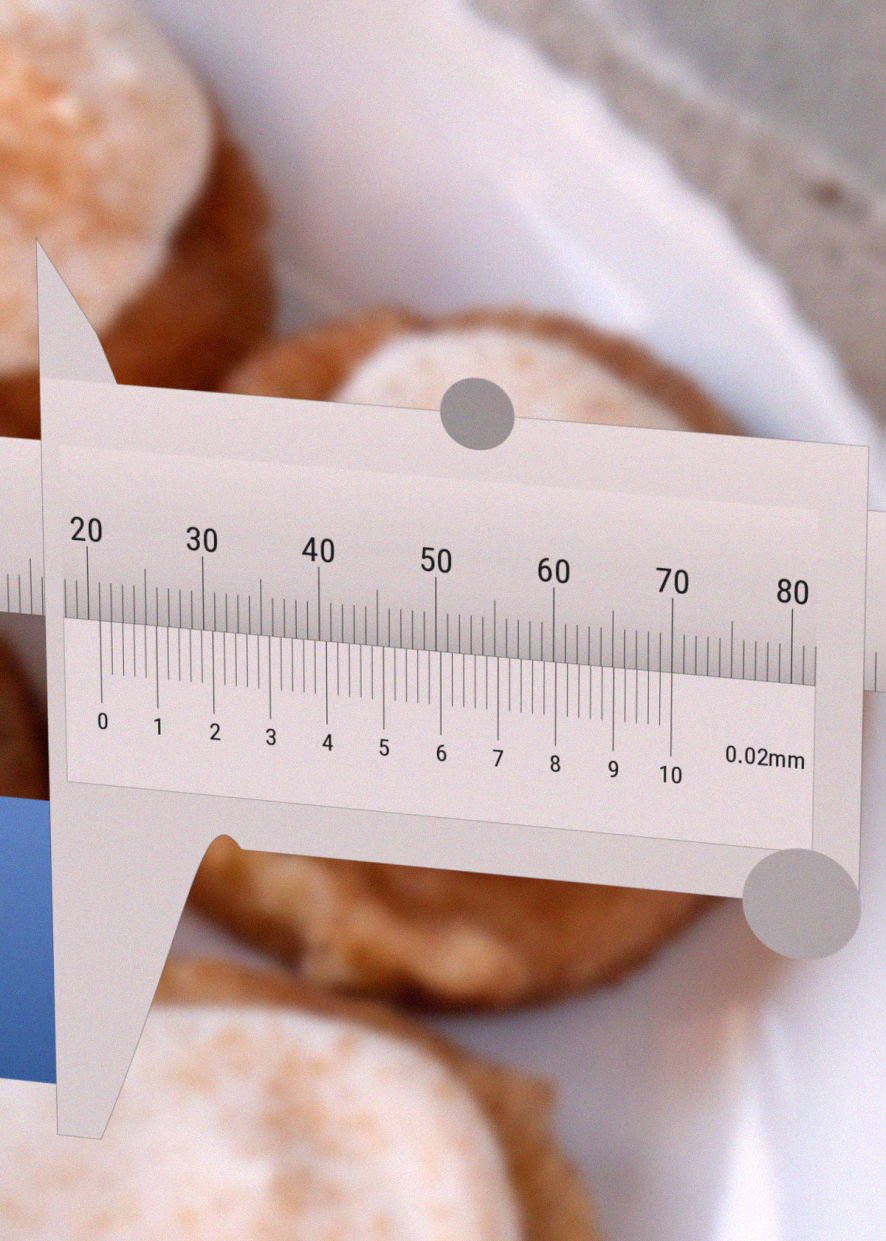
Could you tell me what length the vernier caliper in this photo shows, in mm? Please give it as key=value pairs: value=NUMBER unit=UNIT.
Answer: value=21.0 unit=mm
